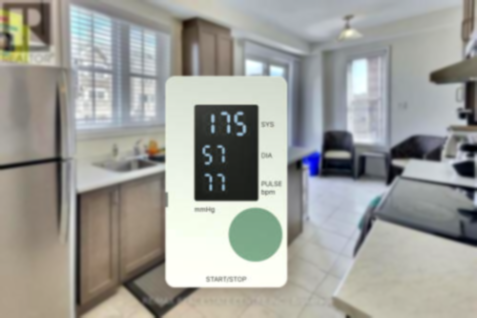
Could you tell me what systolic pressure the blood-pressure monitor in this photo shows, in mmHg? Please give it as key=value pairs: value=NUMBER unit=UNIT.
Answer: value=175 unit=mmHg
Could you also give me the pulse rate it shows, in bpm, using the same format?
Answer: value=77 unit=bpm
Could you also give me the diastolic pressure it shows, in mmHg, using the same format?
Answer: value=57 unit=mmHg
